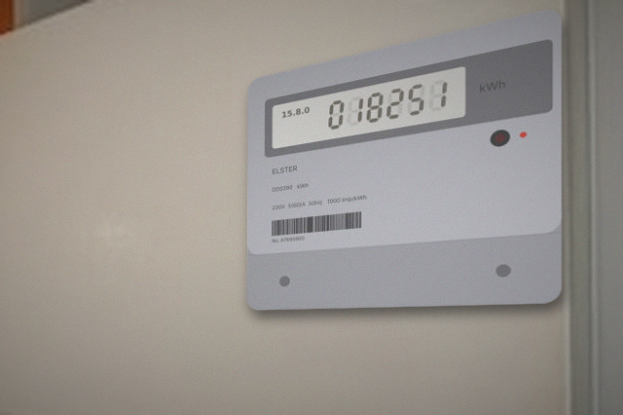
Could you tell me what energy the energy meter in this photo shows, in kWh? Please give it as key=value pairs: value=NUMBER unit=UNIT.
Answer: value=18251 unit=kWh
